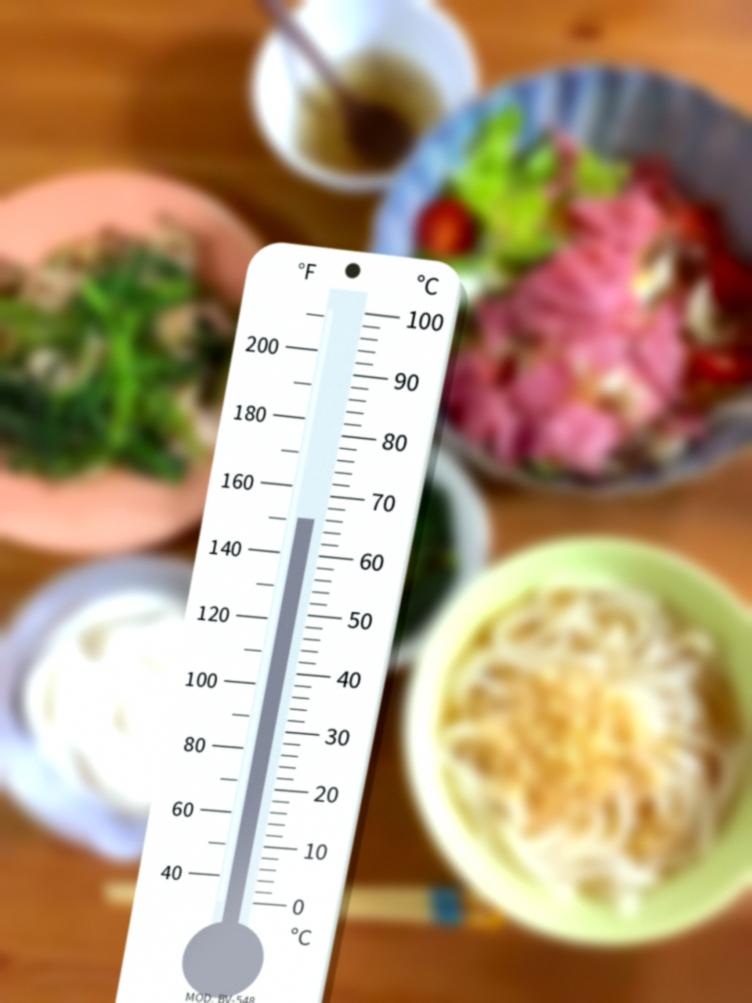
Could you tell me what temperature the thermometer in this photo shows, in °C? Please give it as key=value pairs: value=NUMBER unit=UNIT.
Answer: value=66 unit=°C
